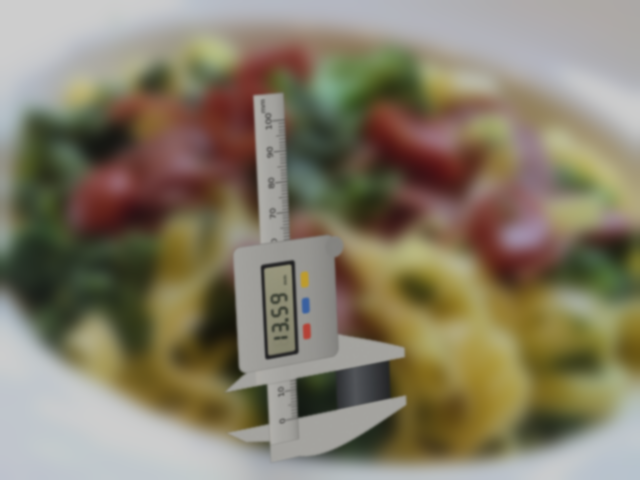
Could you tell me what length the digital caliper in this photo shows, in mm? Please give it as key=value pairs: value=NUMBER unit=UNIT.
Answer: value=13.59 unit=mm
